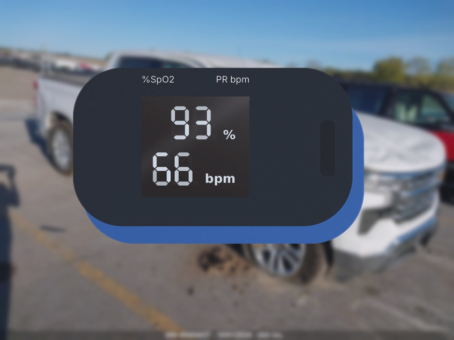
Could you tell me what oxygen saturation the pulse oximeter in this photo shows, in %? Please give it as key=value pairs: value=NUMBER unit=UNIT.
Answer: value=93 unit=%
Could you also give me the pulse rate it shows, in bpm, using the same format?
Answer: value=66 unit=bpm
